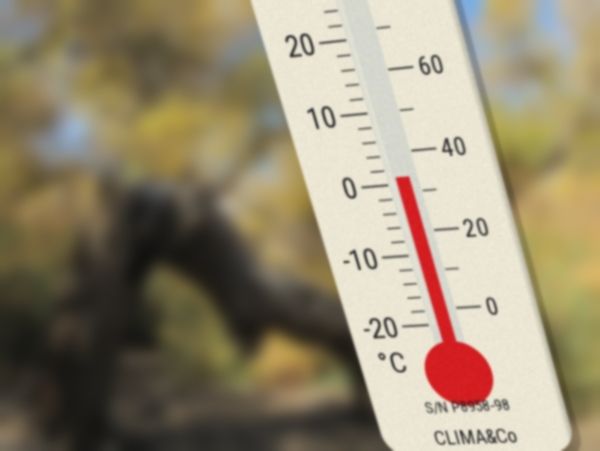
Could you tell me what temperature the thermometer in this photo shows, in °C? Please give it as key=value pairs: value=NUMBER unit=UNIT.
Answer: value=1 unit=°C
